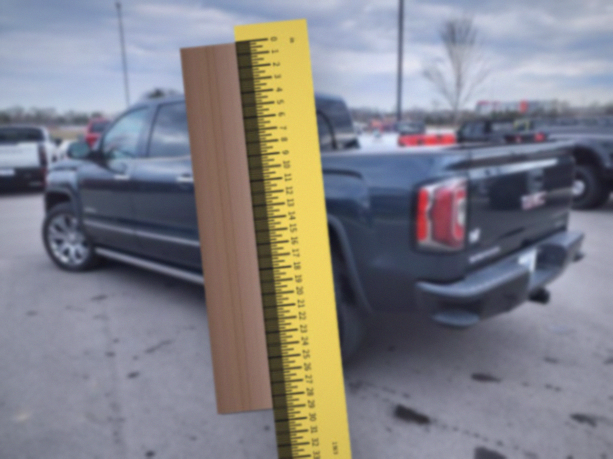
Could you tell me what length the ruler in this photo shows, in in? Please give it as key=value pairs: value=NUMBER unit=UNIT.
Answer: value=29 unit=in
